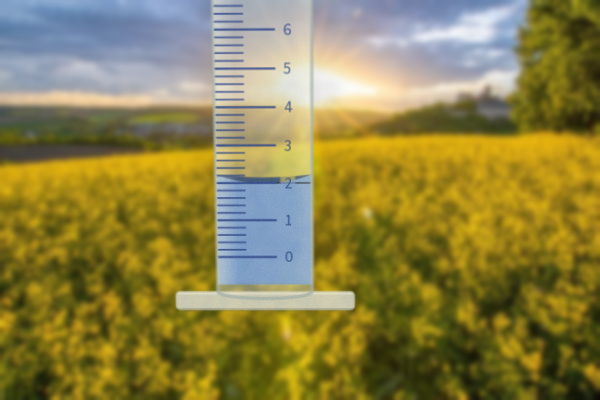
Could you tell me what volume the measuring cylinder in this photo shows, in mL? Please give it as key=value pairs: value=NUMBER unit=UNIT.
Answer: value=2 unit=mL
